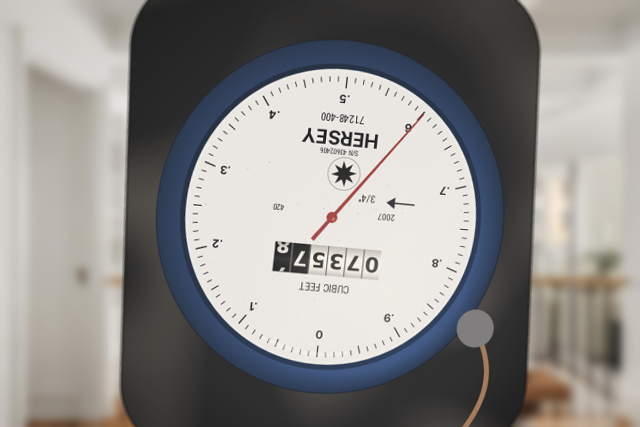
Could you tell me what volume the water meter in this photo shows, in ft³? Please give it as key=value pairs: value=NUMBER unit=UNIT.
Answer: value=73577.60 unit=ft³
